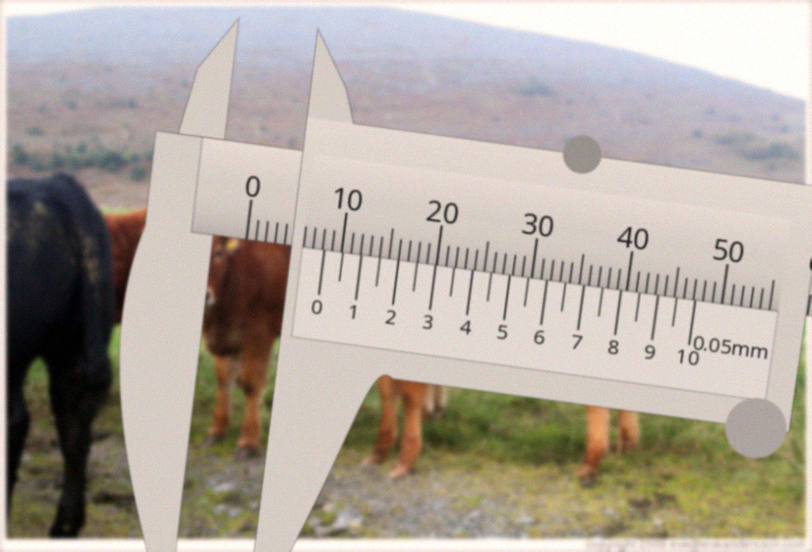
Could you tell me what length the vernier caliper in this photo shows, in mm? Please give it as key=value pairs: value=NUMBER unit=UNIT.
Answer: value=8.2 unit=mm
